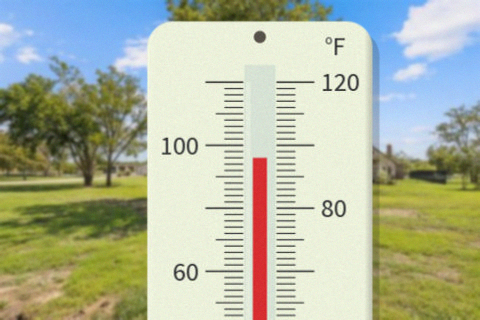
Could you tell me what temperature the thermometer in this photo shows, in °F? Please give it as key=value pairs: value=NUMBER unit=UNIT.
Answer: value=96 unit=°F
